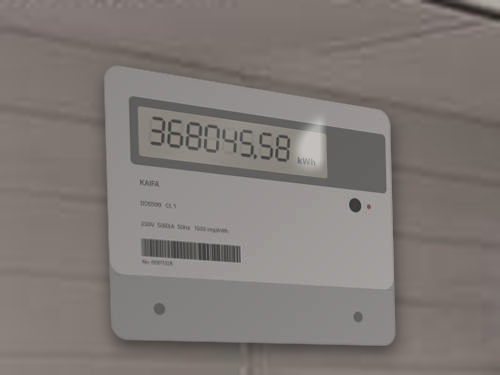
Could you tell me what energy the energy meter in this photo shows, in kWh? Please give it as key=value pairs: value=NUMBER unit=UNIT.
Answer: value=368045.58 unit=kWh
